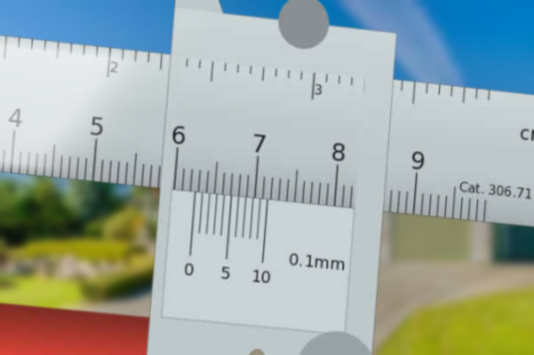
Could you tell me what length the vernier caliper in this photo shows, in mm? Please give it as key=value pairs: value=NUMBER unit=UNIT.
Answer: value=62.6 unit=mm
